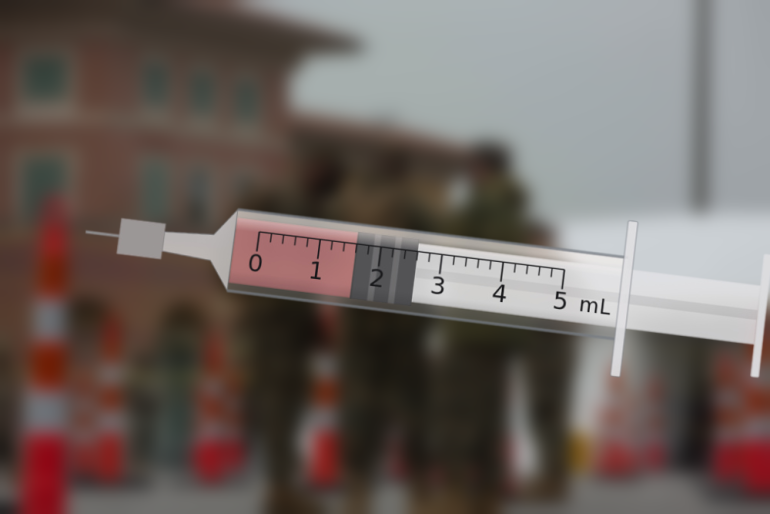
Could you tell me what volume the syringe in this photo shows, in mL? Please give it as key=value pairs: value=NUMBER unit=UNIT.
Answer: value=1.6 unit=mL
